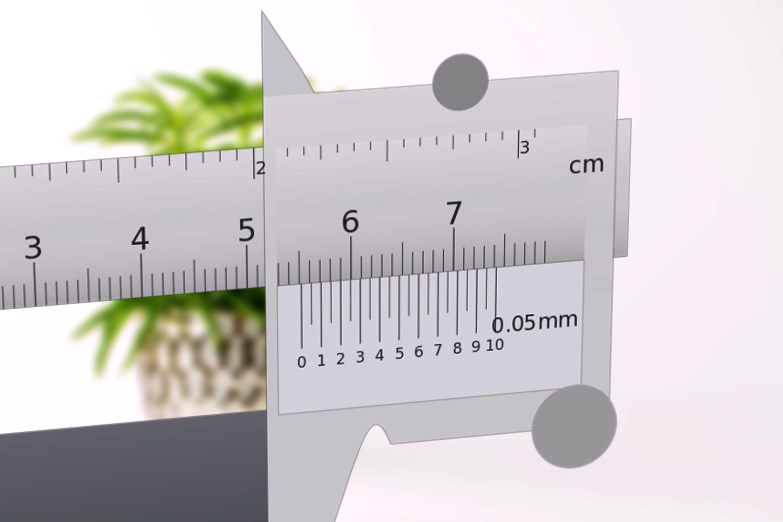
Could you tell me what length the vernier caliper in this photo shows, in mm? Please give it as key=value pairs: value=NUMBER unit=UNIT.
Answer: value=55.2 unit=mm
